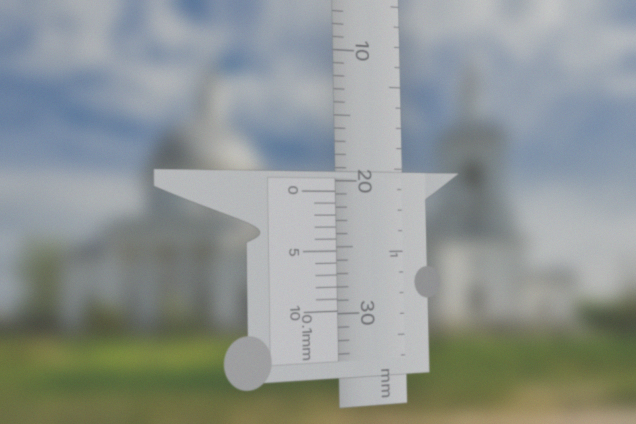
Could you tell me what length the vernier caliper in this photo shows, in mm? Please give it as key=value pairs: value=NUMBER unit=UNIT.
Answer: value=20.8 unit=mm
